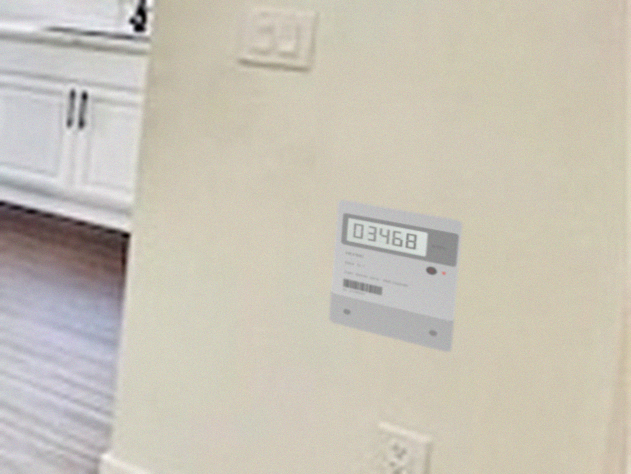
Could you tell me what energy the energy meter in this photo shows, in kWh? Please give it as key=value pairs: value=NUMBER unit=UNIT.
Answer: value=3468 unit=kWh
